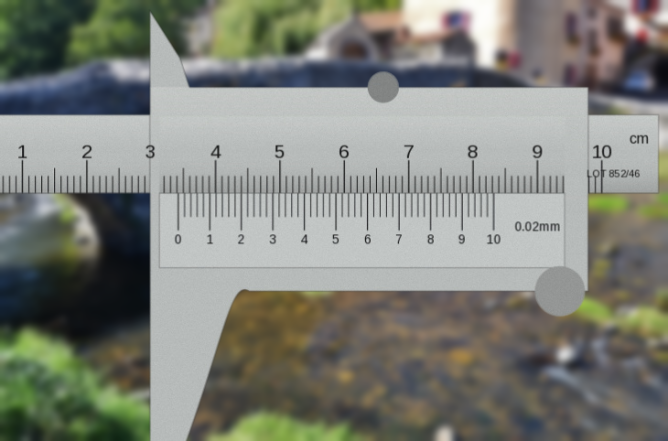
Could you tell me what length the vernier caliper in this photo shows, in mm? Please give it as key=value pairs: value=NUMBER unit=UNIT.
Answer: value=34.2 unit=mm
